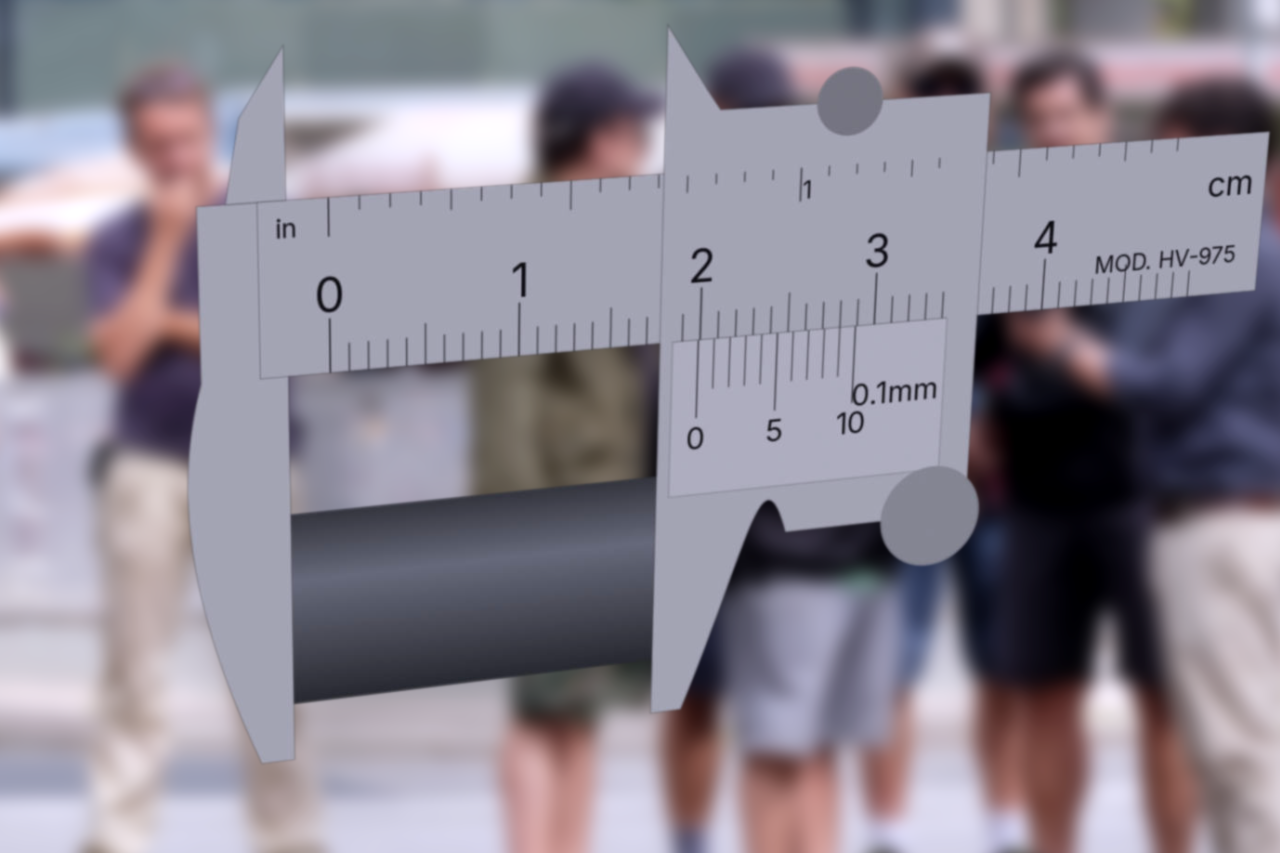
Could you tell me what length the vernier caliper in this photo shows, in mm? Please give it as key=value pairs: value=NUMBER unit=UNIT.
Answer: value=19.9 unit=mm
